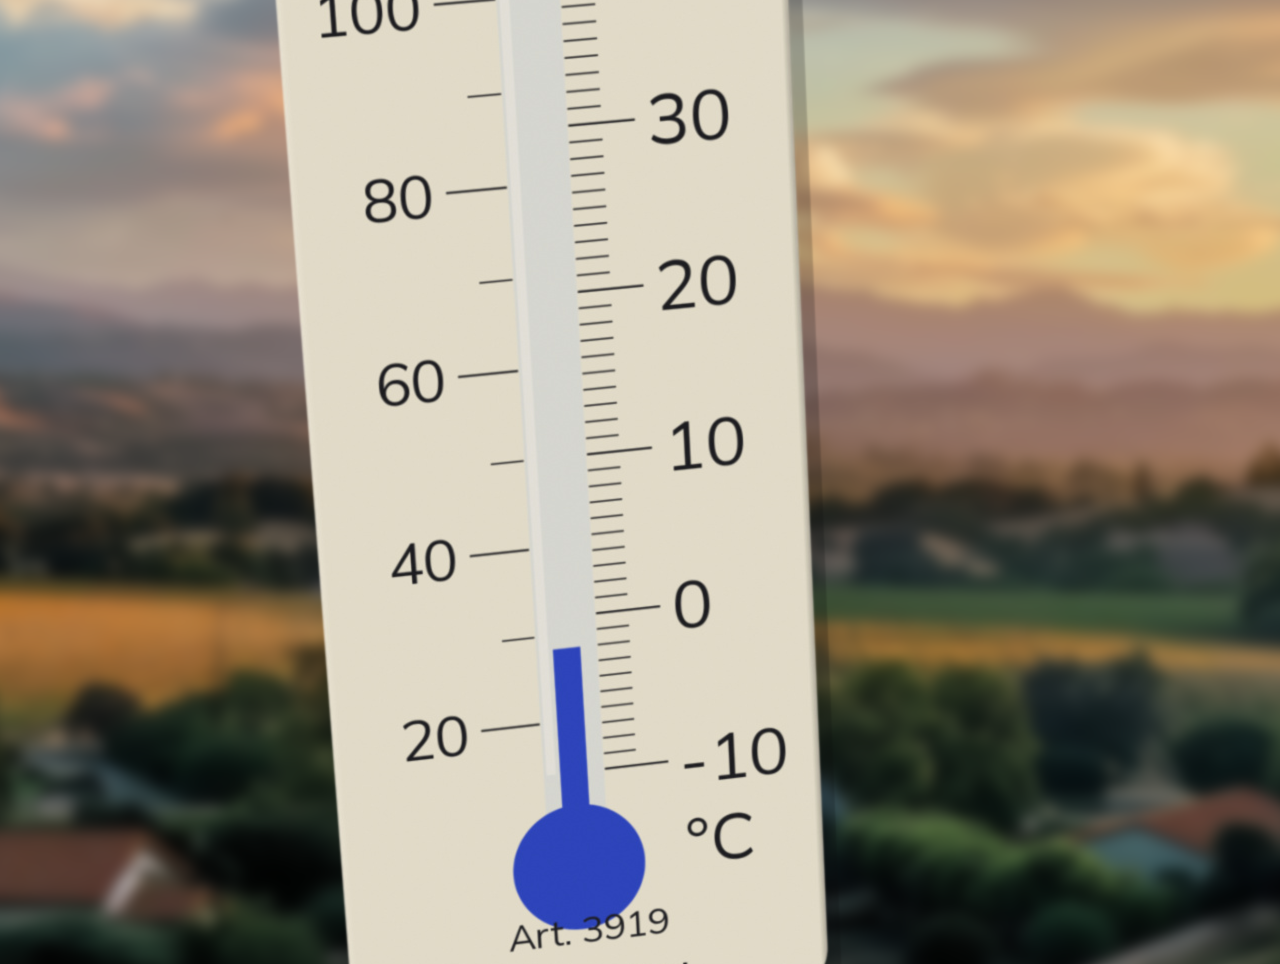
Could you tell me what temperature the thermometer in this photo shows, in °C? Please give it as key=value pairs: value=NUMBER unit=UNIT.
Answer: value=-2 unit=°C
